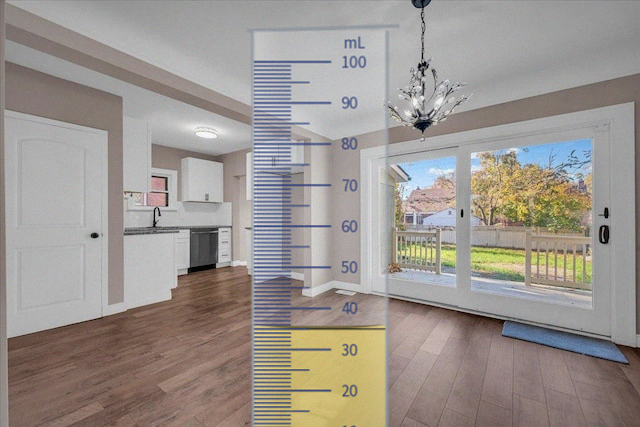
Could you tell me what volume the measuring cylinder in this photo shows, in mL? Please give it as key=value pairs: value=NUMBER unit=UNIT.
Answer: value=35 unit=mL
